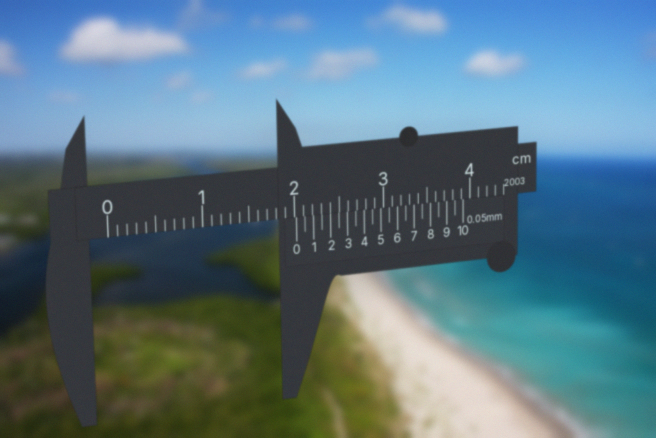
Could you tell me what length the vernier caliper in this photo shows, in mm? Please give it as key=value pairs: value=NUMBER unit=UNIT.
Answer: value=20.2 unit=mm
